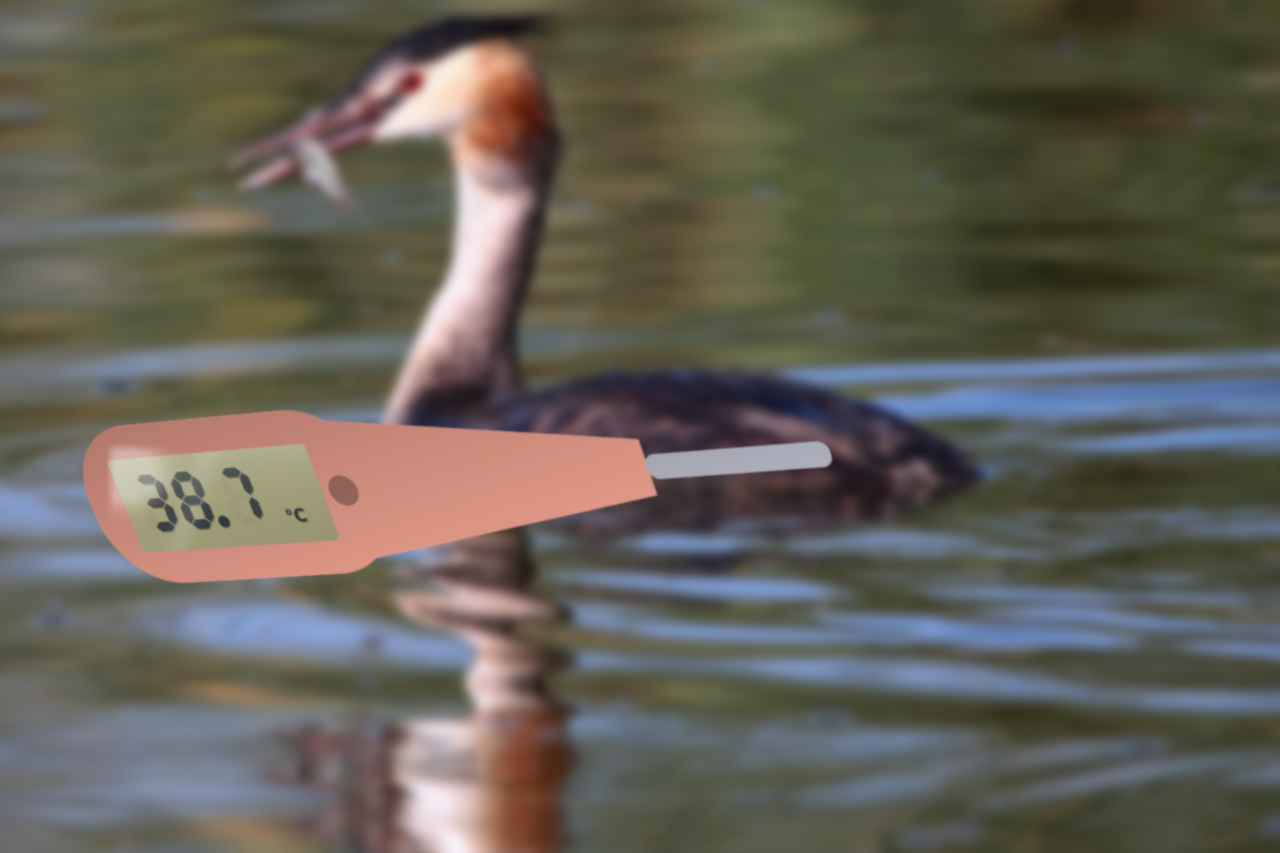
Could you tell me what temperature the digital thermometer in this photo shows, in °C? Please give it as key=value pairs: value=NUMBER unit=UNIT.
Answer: value=38.7 unit=°C
